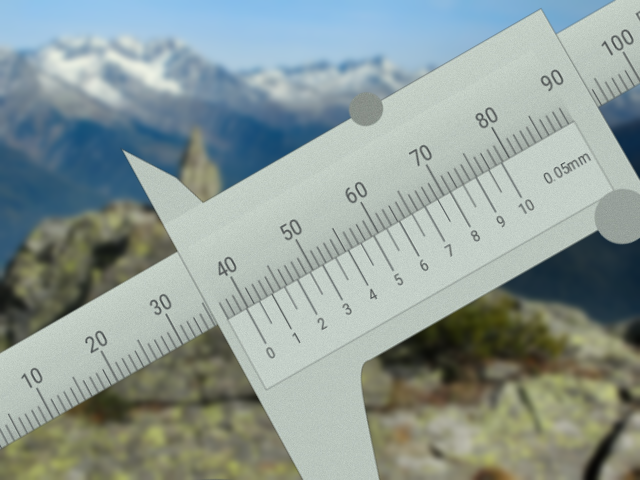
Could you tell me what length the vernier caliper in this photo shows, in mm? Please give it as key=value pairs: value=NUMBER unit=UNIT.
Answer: value=39.8 unit=mm
